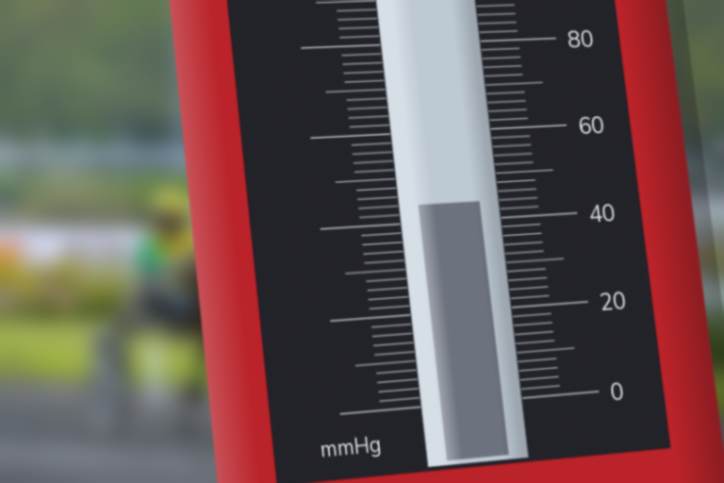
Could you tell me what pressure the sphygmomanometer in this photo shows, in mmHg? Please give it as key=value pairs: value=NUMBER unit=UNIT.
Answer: value=44 unit=mmHg
